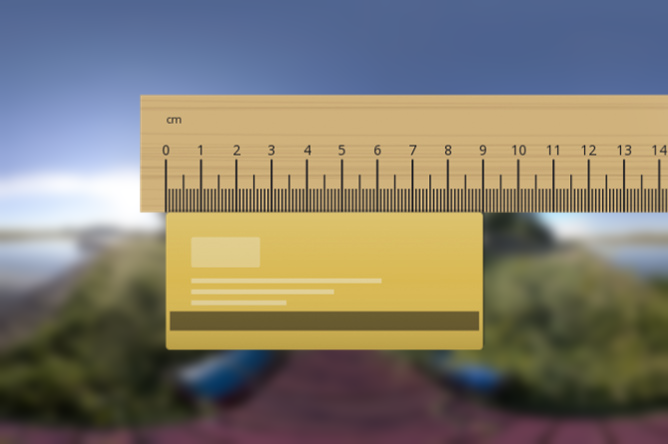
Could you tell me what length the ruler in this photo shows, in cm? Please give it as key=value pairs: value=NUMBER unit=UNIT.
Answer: value=9 unit=cm
